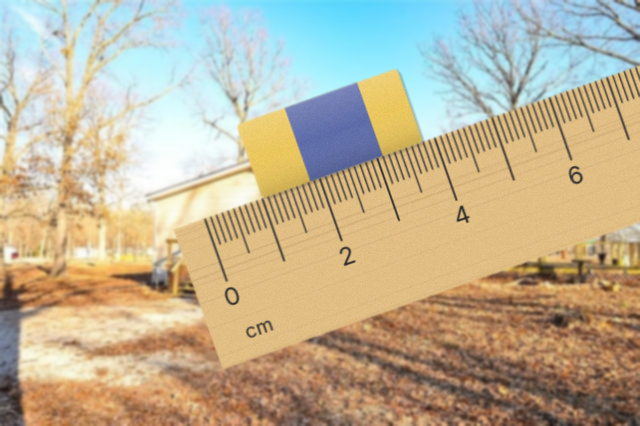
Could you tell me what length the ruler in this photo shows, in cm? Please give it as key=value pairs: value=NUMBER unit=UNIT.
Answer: value=2.8 unit=cm
